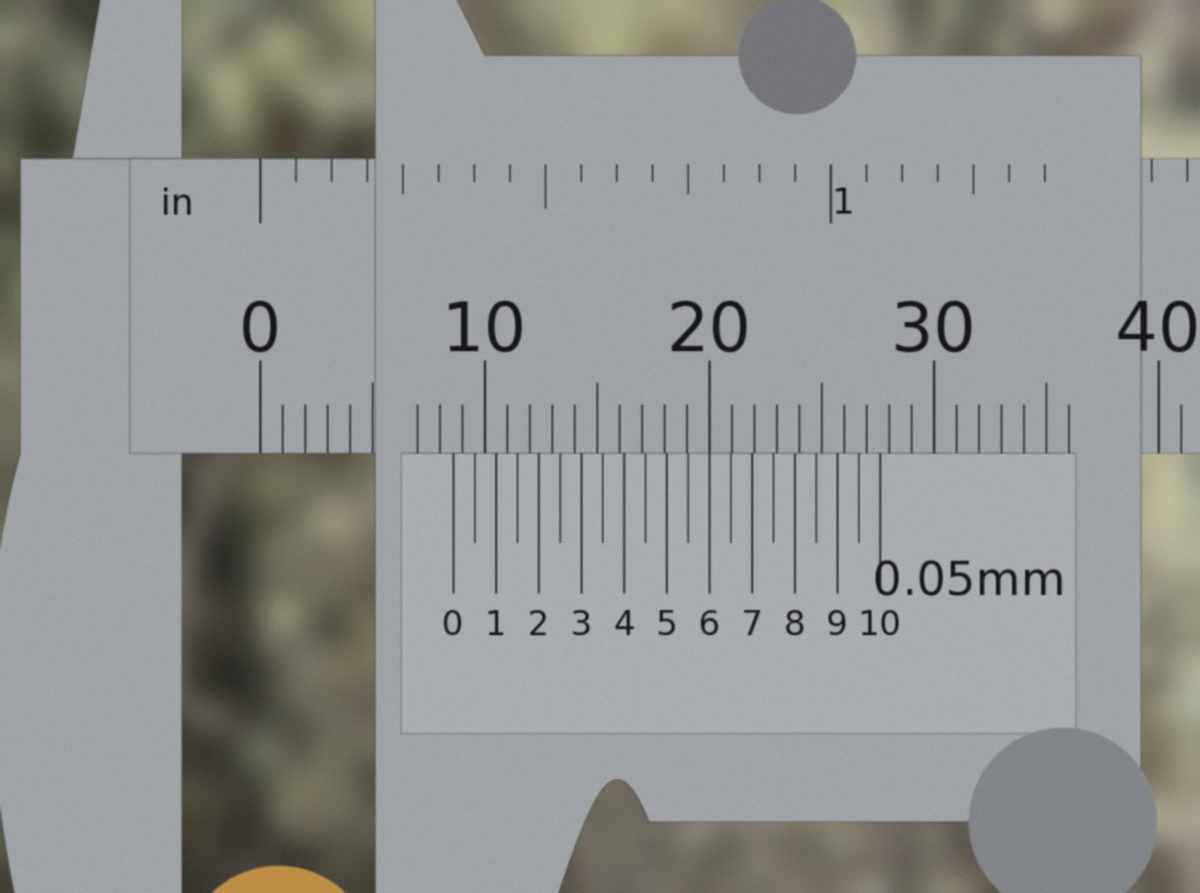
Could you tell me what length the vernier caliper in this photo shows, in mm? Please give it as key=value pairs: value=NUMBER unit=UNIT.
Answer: value=8.6 unit=mm
